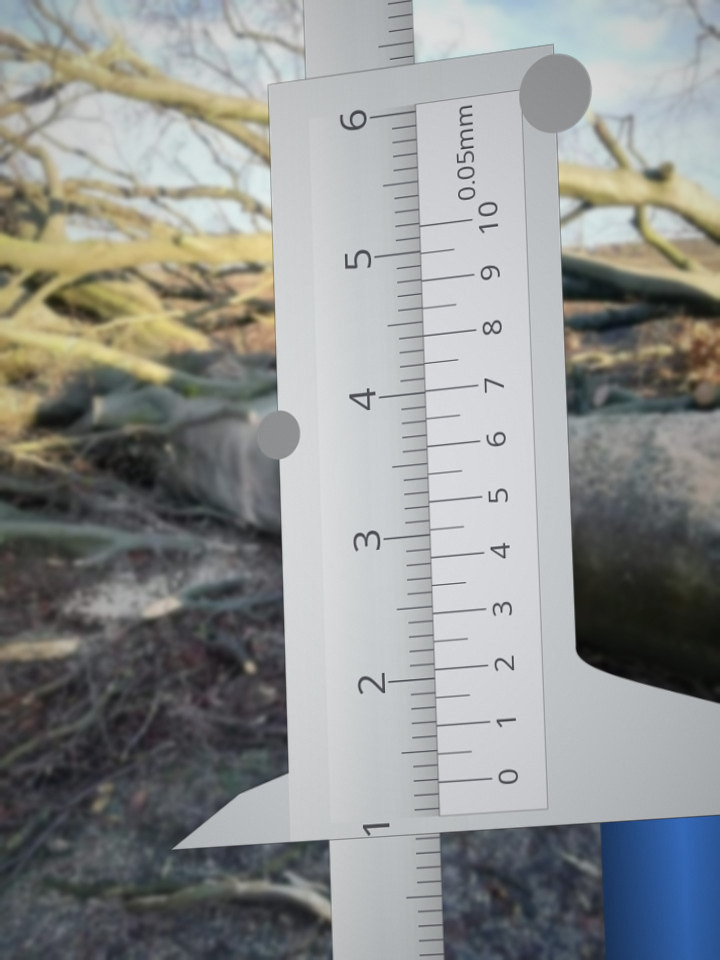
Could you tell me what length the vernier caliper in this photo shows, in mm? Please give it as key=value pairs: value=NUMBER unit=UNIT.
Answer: value=12.8 unit=mm
